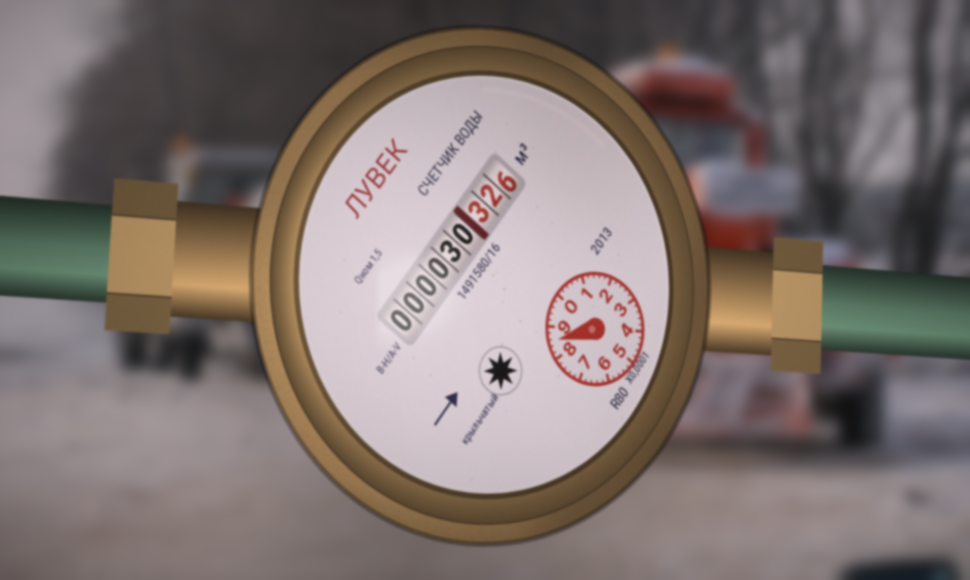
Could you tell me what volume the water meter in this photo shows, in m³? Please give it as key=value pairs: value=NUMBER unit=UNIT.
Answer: value=30.3258 unit=m³
